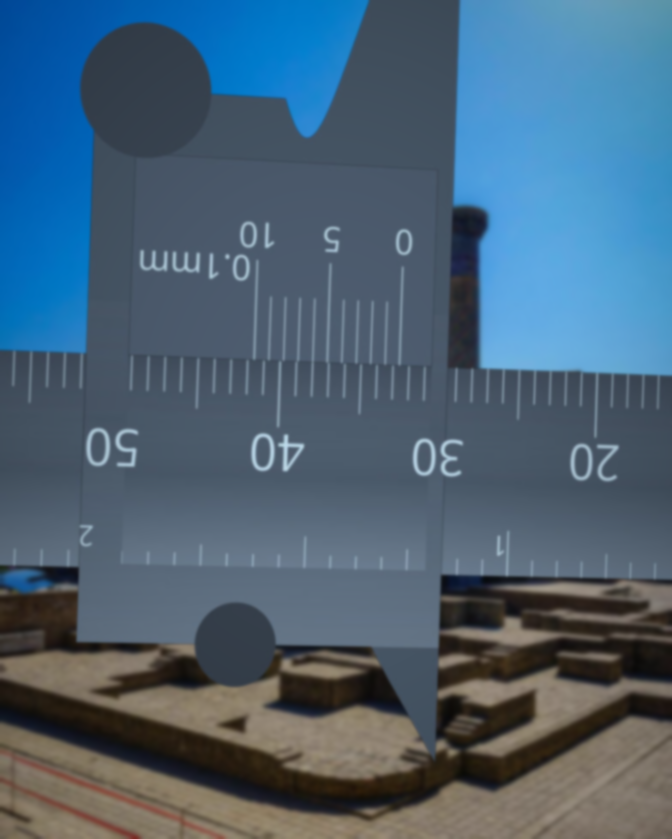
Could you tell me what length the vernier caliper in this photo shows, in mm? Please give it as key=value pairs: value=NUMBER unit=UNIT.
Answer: value=32.6 unit=mm
